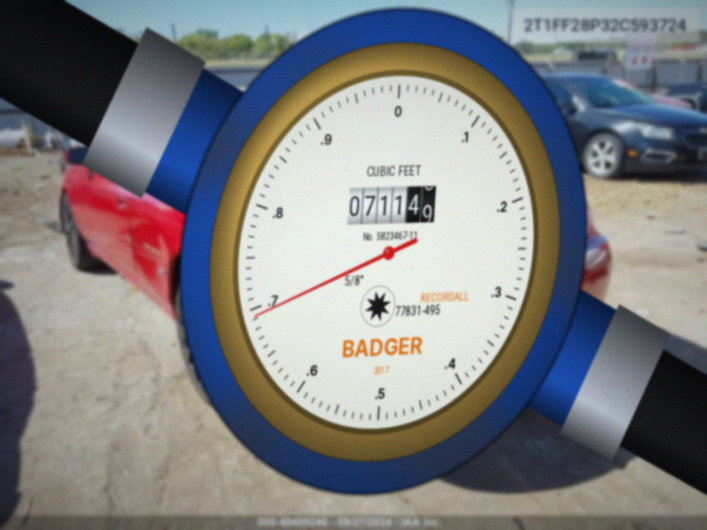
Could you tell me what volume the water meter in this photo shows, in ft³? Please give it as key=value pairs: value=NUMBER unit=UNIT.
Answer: value=71148.69 unit=ft³
